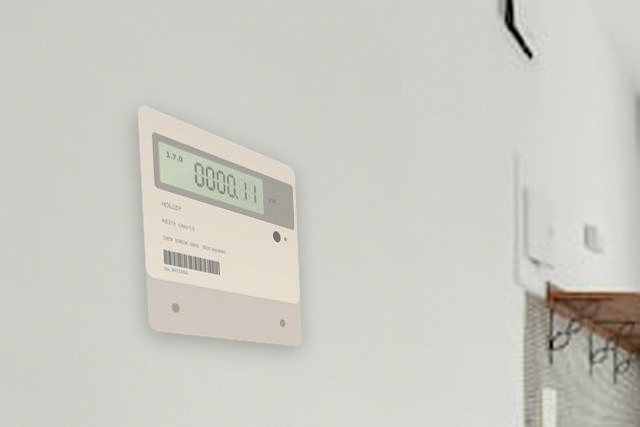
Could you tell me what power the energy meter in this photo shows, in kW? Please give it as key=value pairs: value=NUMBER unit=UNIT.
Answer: value=0.11 unit=kW
